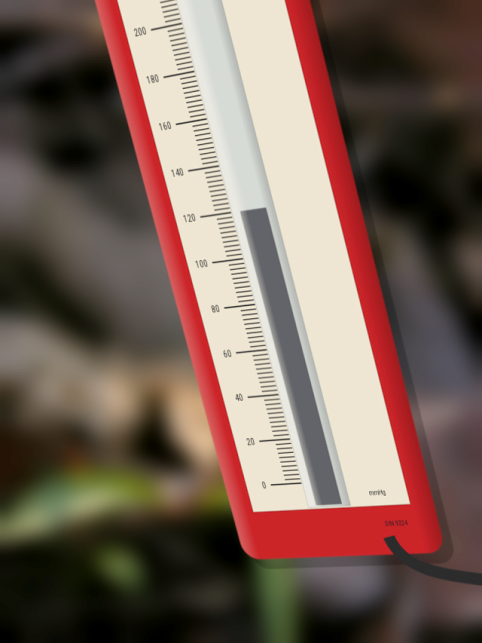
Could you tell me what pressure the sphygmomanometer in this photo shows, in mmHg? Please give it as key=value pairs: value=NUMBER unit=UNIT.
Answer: value=120 unit=mmHg
